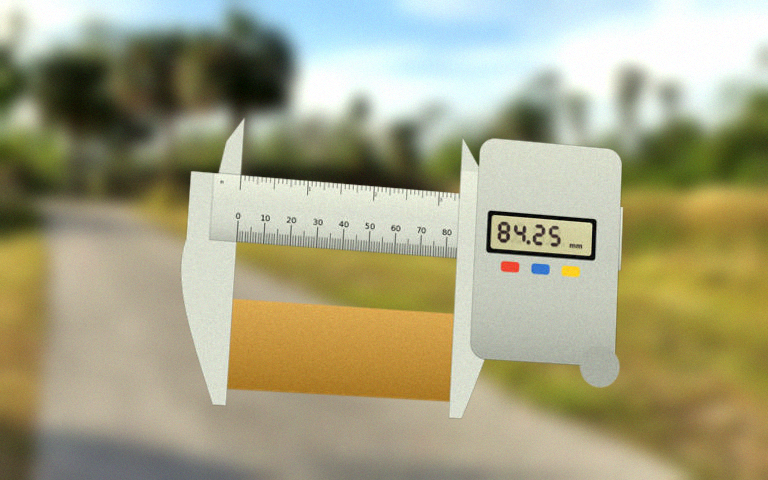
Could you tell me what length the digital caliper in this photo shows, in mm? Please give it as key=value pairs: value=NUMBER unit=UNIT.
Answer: value=84.25 unit=mm
